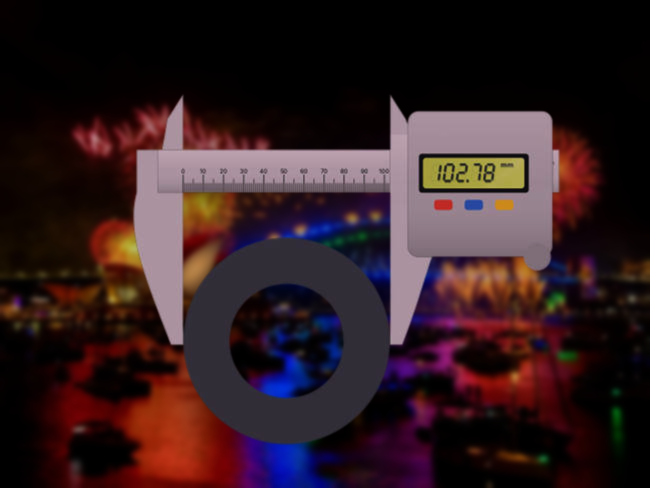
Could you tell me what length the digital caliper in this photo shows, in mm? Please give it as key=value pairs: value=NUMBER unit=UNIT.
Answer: value=102.78 unit=mm
